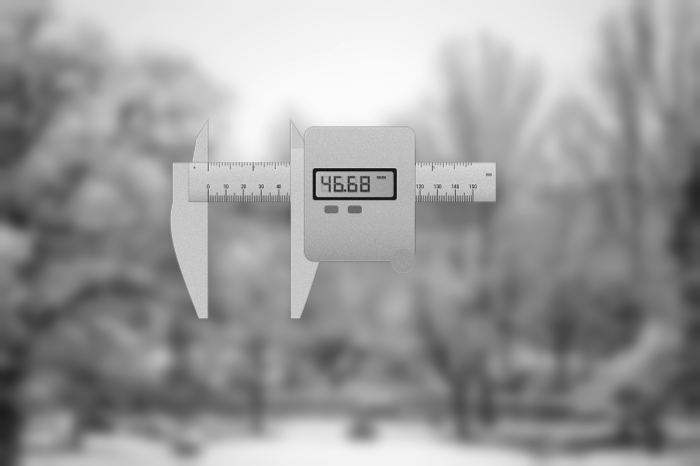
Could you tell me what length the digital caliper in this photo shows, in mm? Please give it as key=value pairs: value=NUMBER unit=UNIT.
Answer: value=46.68 unit=mm
